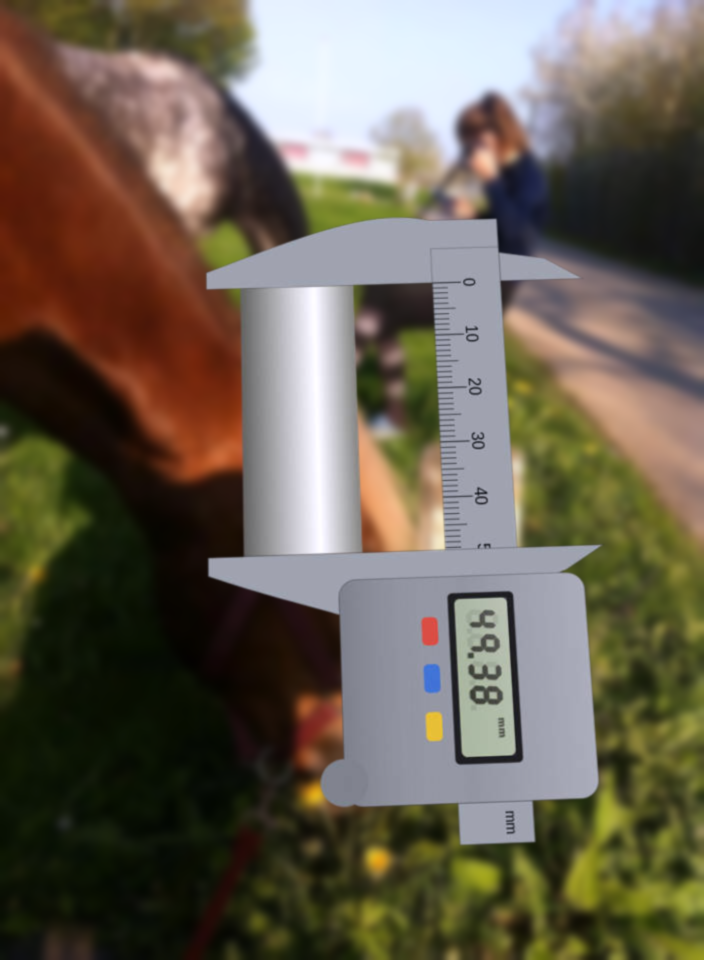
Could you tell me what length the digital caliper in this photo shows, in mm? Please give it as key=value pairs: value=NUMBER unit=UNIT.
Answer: value=49.38 unit=mm
